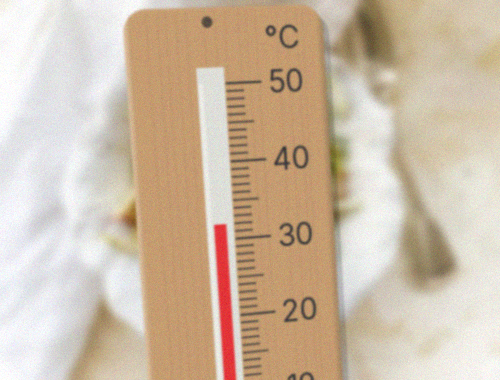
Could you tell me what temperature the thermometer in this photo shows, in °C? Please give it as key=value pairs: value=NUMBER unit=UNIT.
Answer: value=32 unit=°C
